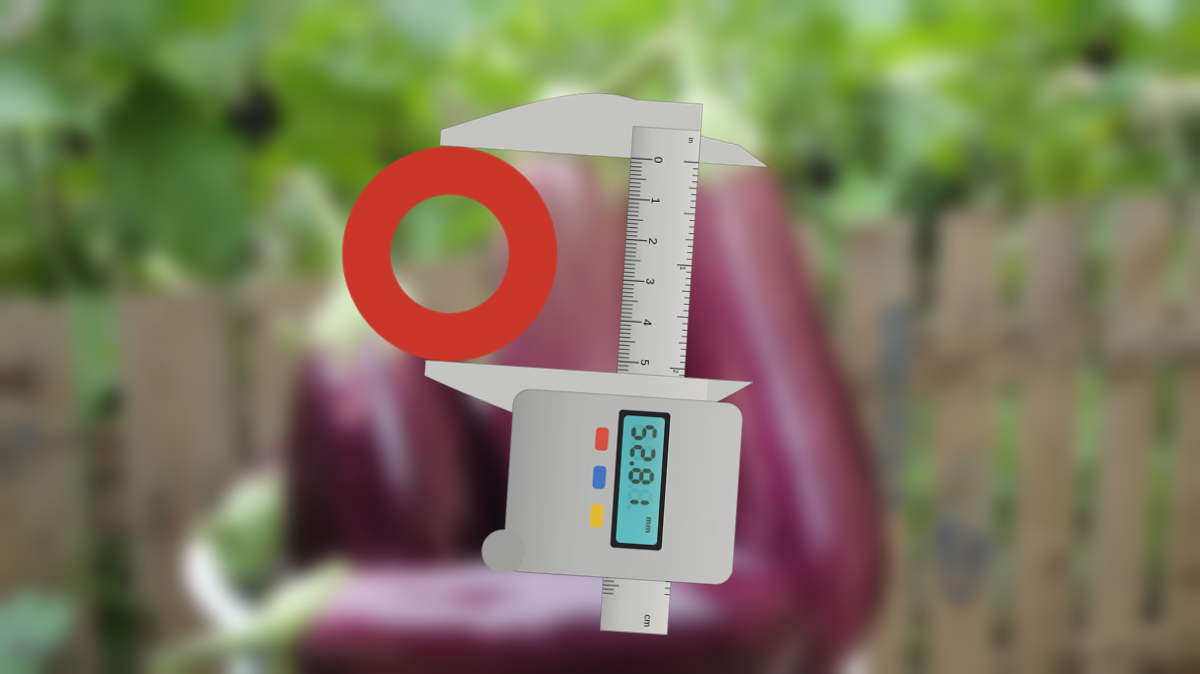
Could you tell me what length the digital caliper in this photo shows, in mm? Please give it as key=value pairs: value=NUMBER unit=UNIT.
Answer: value=52.81 unit=mm
